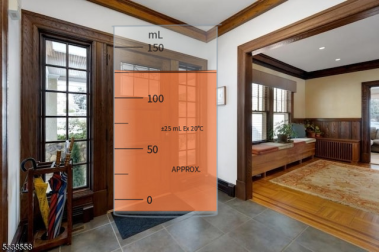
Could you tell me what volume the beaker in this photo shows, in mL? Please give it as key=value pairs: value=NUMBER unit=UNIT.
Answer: value=125 unit=mL
